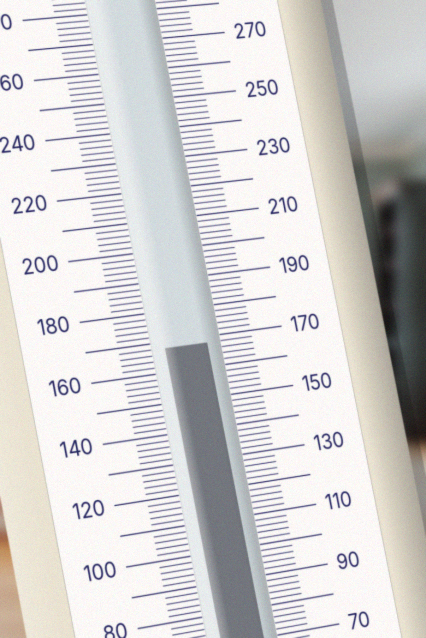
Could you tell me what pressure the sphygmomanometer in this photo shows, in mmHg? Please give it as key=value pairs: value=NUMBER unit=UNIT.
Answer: value=168 unit=mmHg
